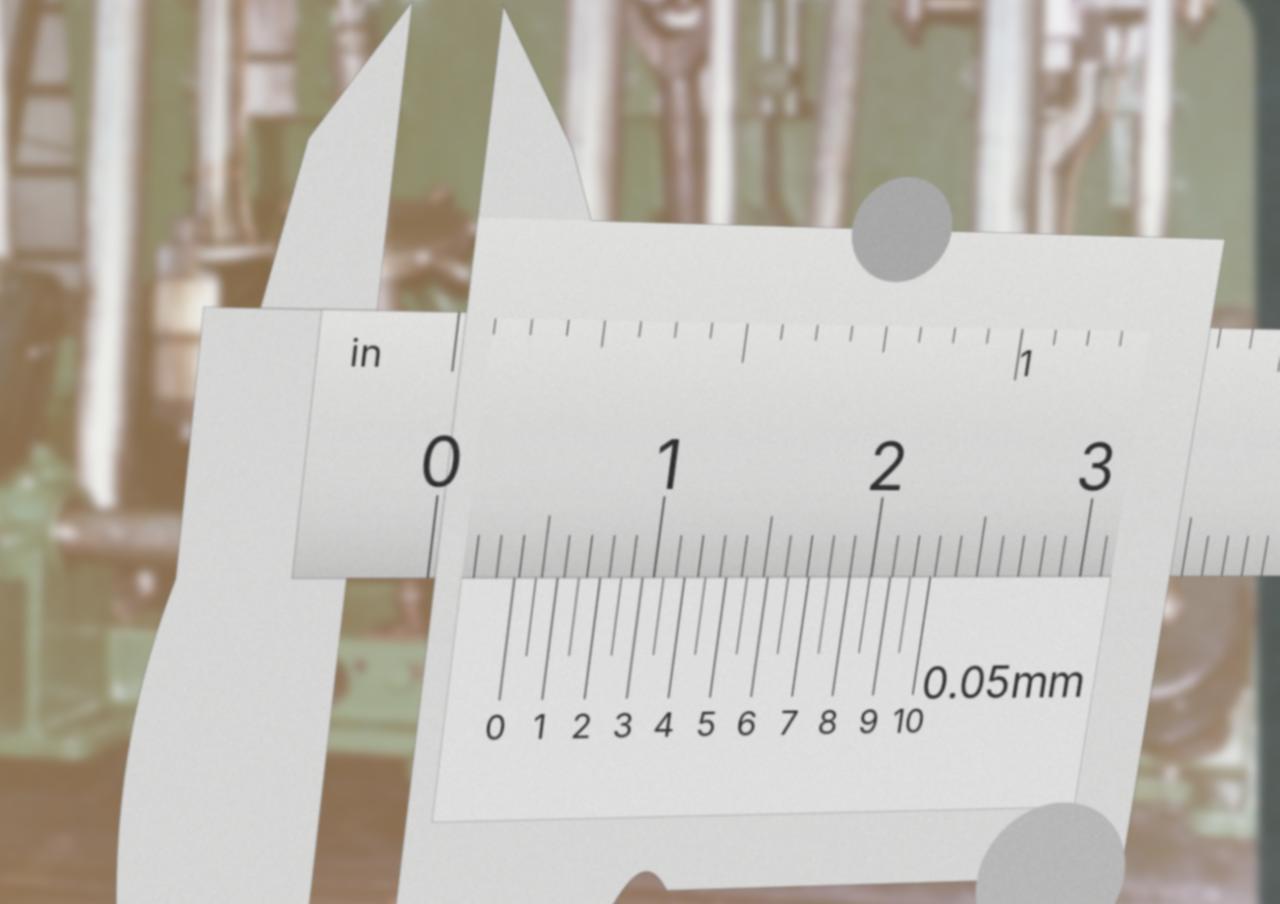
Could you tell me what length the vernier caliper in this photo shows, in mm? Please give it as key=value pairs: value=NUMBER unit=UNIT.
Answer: value=3.8 unit=mm
